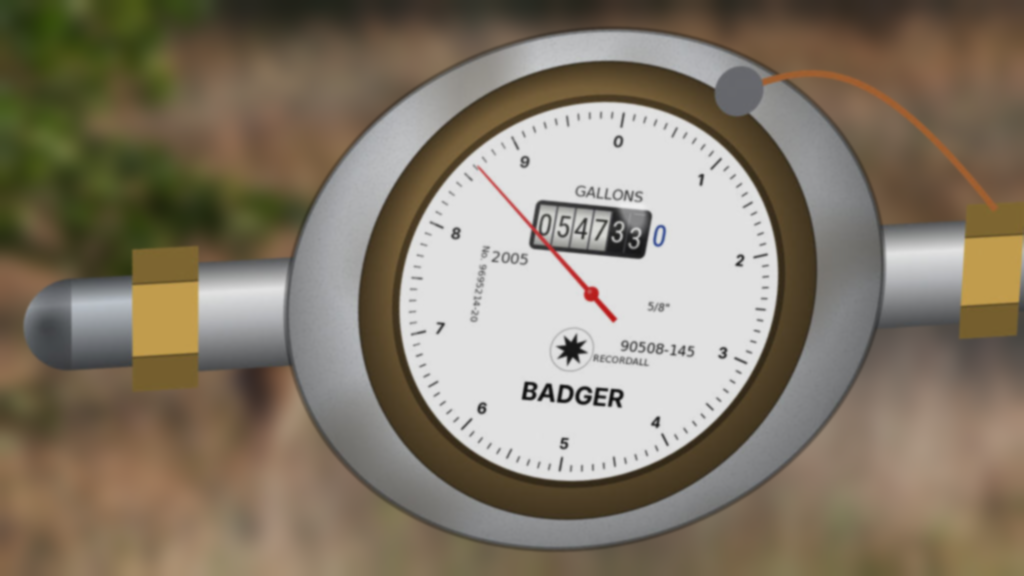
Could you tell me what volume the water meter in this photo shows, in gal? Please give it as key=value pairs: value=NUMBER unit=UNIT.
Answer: value=547328.6 unit=gal
